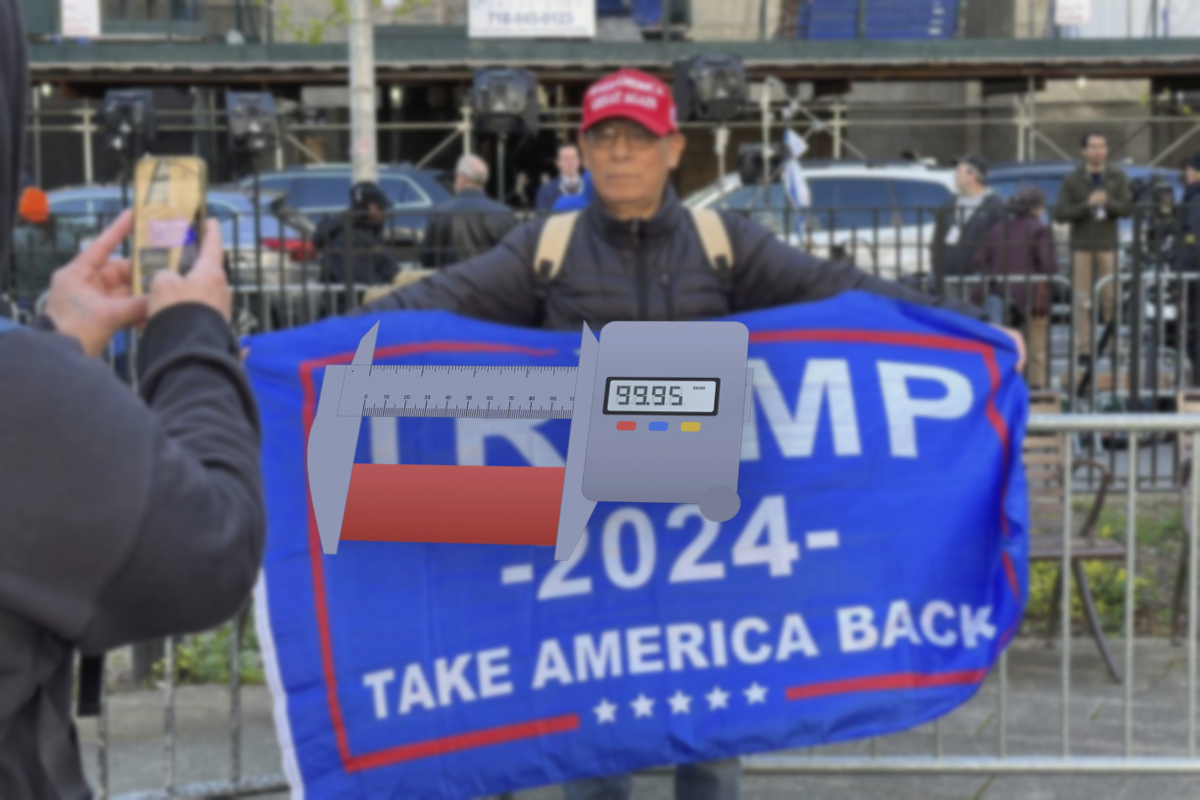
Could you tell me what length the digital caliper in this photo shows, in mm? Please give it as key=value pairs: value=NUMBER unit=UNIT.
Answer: value=99.95 unit=mm
